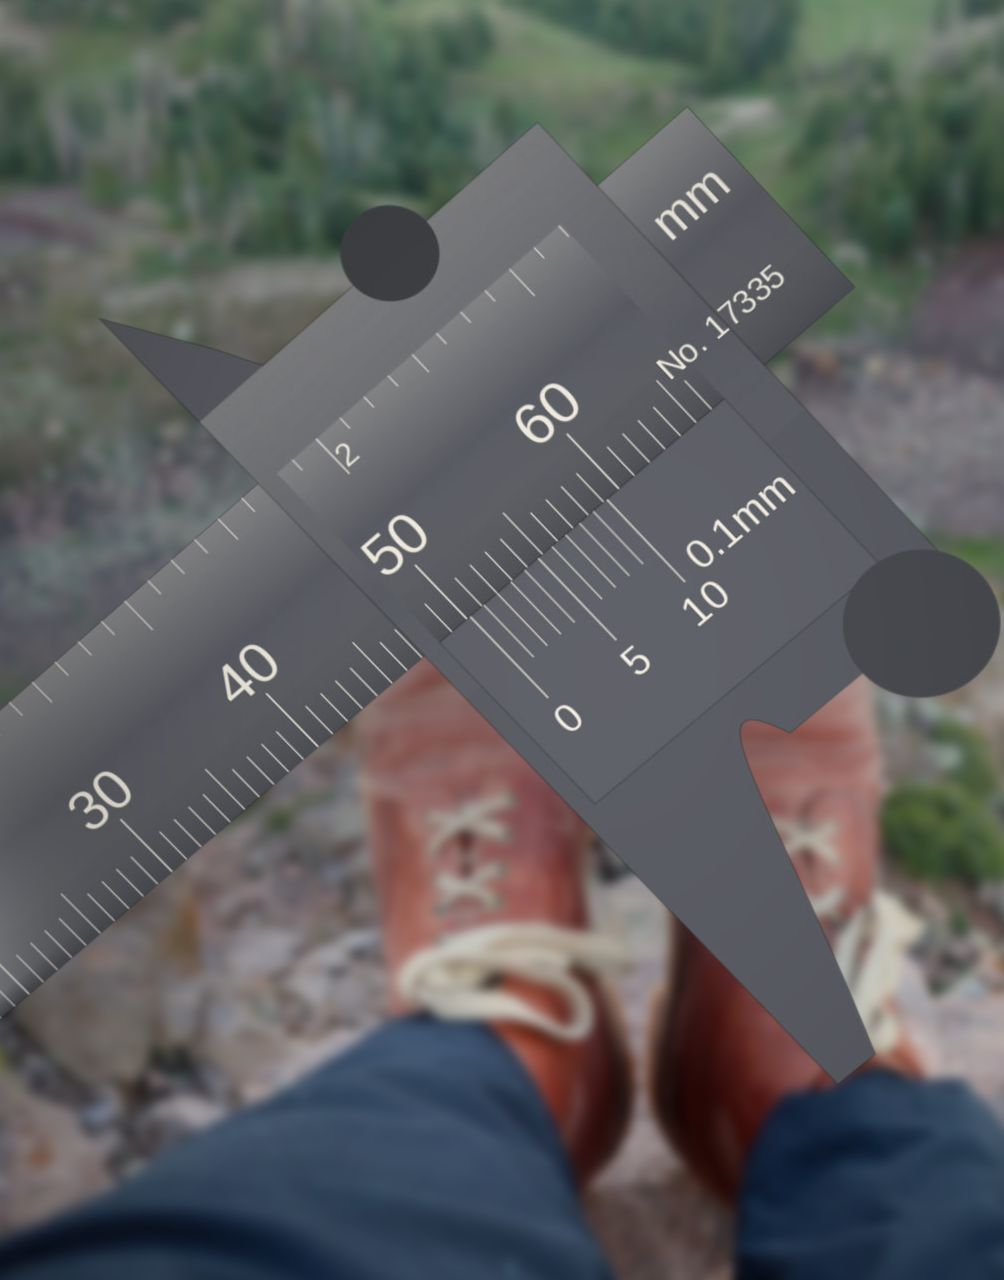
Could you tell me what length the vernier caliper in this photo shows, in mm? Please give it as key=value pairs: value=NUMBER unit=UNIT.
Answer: value=50.2 unit=mm
